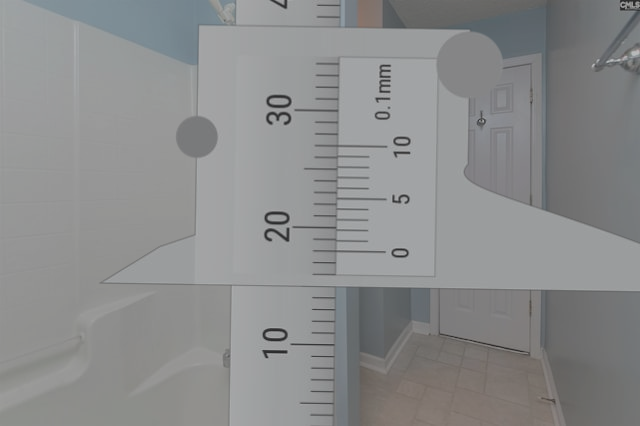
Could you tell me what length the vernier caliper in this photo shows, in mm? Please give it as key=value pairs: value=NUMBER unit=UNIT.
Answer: value=18.0 unit=mm
